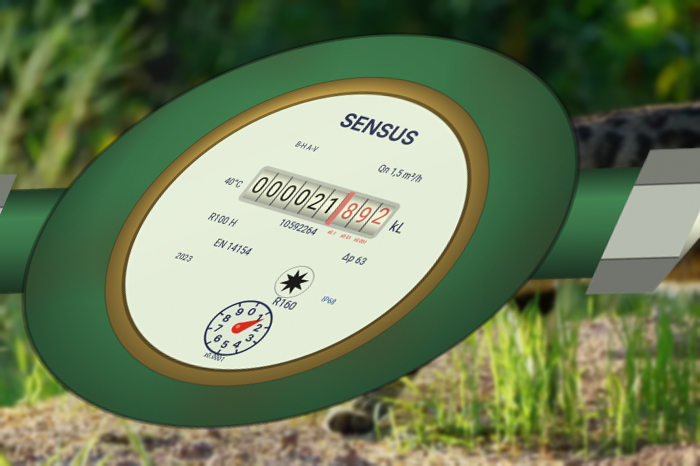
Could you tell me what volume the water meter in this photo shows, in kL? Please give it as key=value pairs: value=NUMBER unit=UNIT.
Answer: value=21.8921 unit=kL
